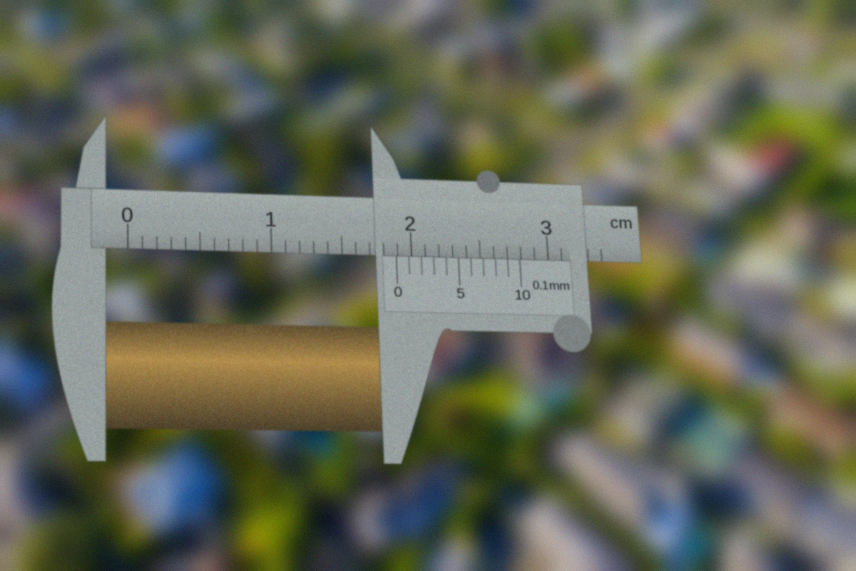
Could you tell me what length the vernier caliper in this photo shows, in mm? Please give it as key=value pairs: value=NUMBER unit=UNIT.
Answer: value=18.9 unit=mm
